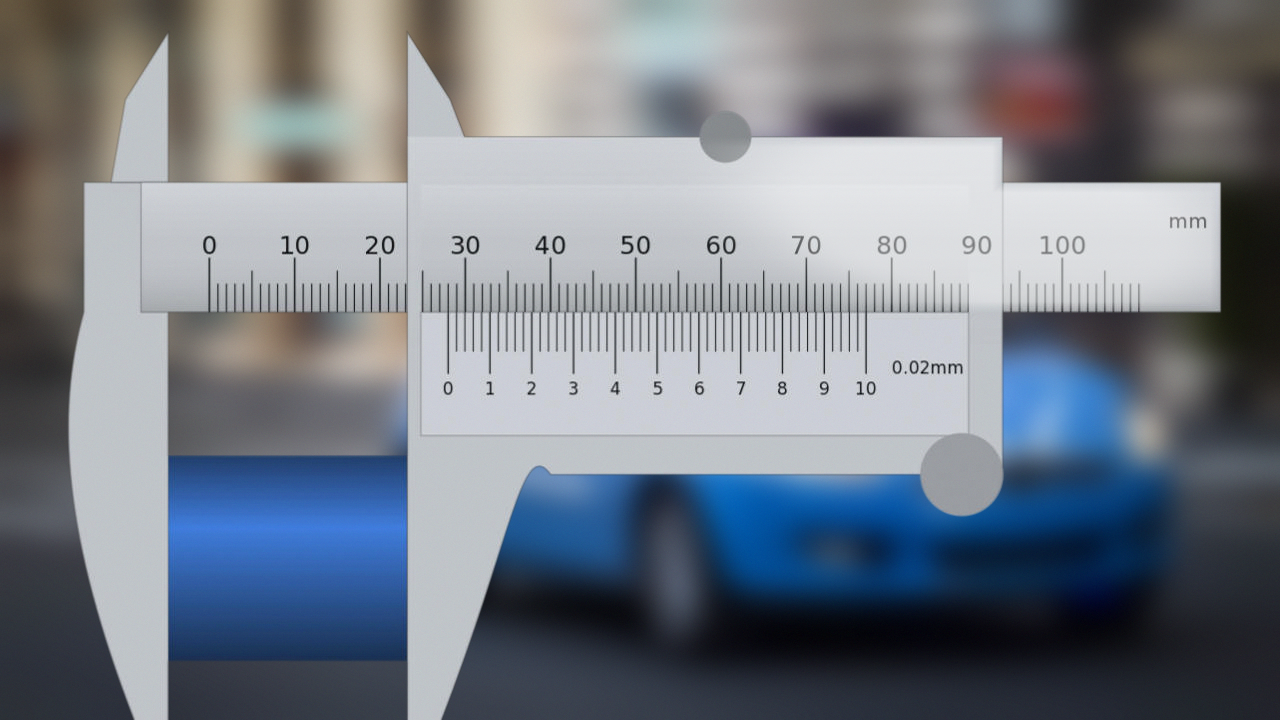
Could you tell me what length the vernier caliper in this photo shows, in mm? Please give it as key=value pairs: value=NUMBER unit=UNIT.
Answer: value=28.0 unit=mm
